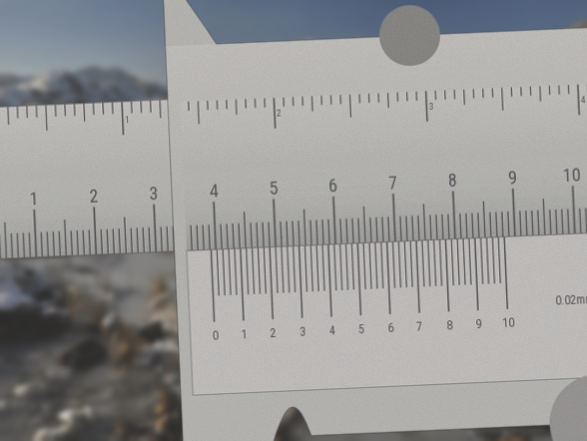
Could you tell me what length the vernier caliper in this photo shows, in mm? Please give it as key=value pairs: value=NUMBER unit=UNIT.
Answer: value=39.2 unit=mm
